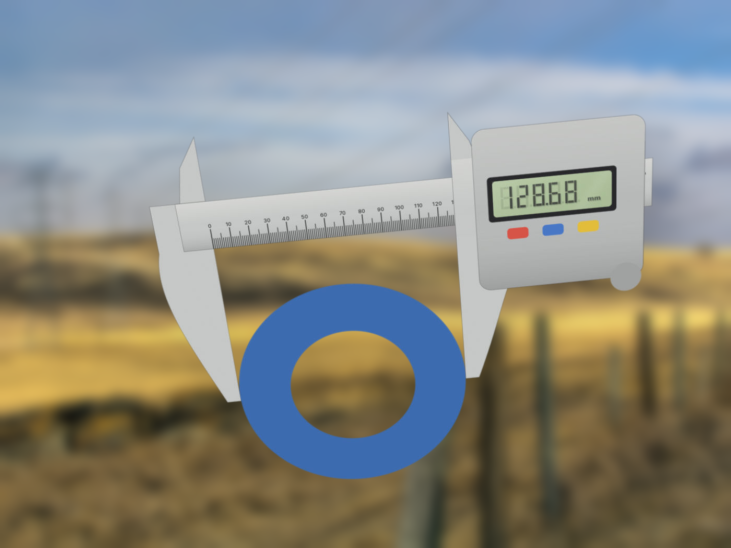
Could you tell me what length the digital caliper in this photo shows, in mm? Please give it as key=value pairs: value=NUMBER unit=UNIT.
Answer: value=128.68 unit=mm
